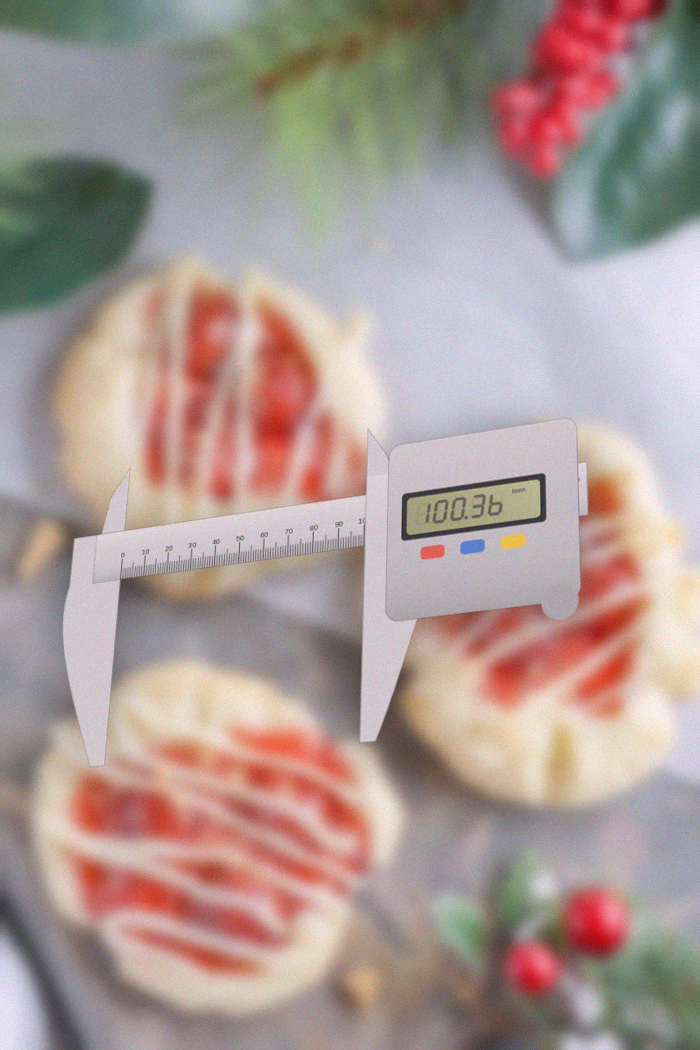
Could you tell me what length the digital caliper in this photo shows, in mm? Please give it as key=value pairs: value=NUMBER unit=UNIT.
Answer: value=100.36 unit=mm
